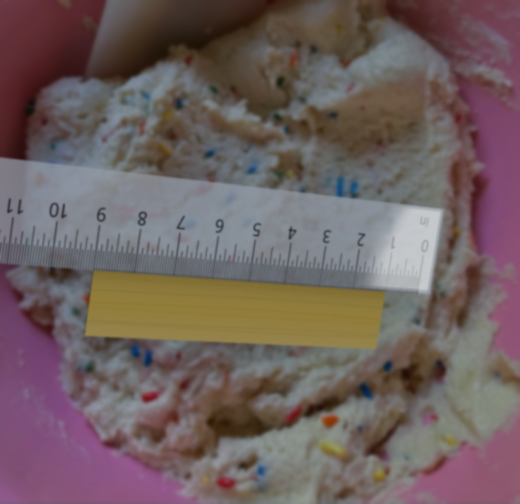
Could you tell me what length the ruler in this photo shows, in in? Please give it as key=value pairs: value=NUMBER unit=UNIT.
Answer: value=8 unit=in
